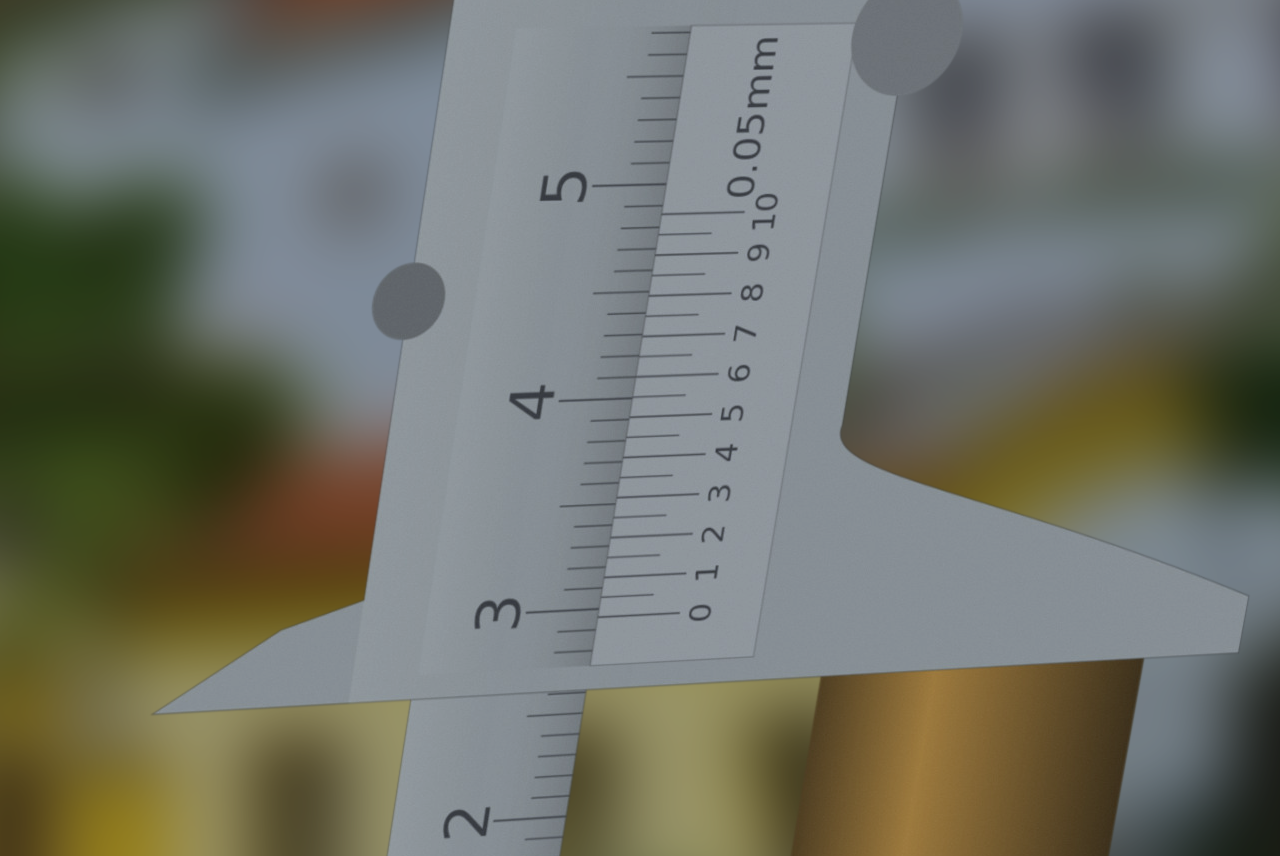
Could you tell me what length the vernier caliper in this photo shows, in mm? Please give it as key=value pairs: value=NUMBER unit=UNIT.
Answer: value=29.6 unit=mm
